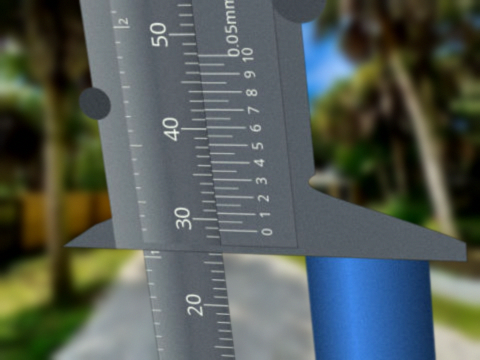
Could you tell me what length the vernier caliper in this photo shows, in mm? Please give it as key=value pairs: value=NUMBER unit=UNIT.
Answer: value=28.8 unit=mm
